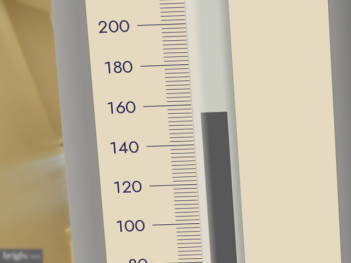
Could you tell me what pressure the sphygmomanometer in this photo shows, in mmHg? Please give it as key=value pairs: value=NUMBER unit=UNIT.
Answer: value=156 unit=mmHg
